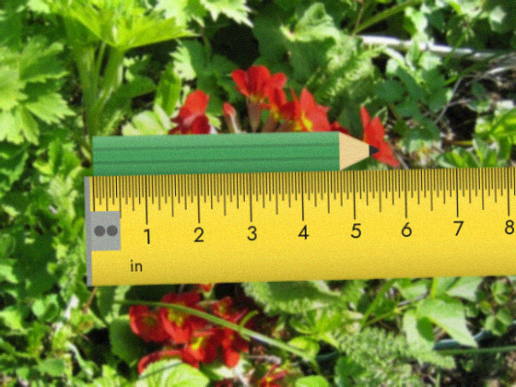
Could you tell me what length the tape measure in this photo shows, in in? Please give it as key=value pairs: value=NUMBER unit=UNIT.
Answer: value=5.5 unit=in
